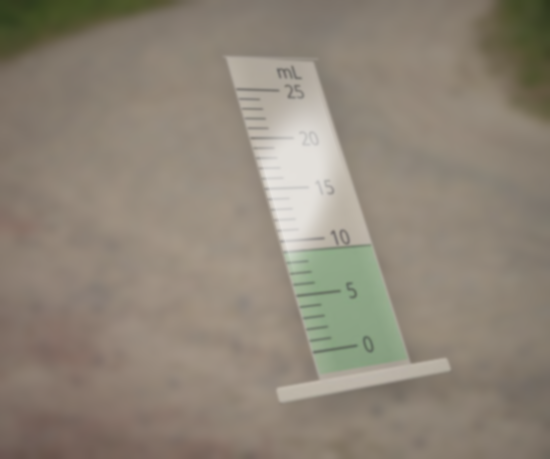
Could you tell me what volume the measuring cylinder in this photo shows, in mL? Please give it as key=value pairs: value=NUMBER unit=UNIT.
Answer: value=9 unit=mL
